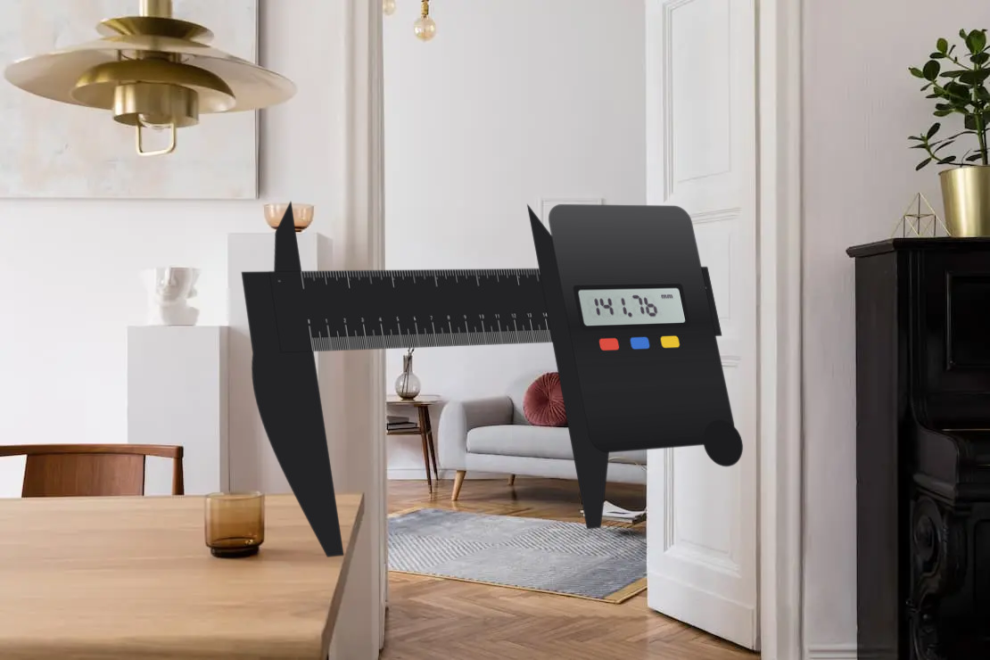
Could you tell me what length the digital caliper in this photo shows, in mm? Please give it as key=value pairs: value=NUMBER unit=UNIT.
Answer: value=141.76 unit=mm
